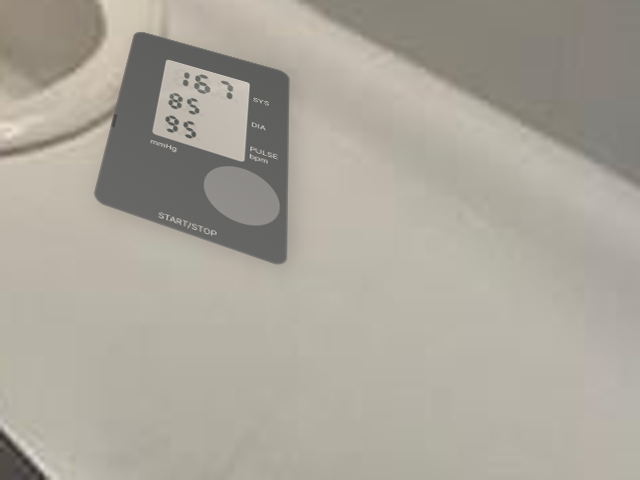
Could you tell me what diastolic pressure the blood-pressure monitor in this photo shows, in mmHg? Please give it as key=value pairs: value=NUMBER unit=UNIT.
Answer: value=85 unit=mmHg
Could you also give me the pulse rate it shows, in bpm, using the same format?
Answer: value=95 unit=bpm
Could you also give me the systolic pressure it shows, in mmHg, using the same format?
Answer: value=167 unit=mmHg
